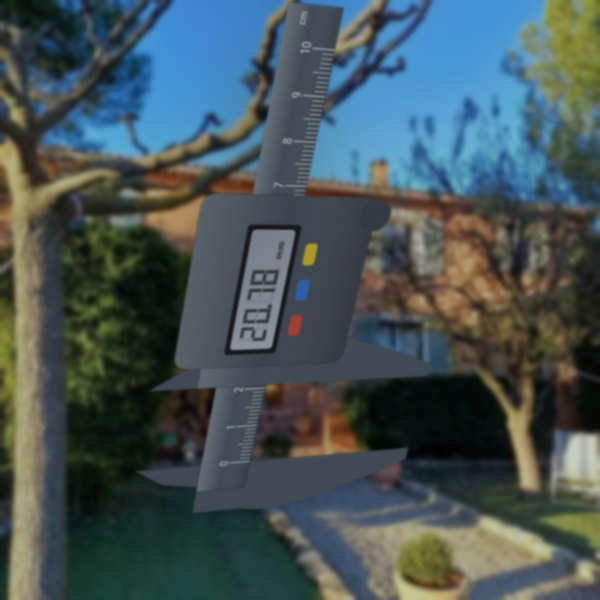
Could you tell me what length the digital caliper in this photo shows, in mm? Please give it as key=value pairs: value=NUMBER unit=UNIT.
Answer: value=20.78 unit=mm
